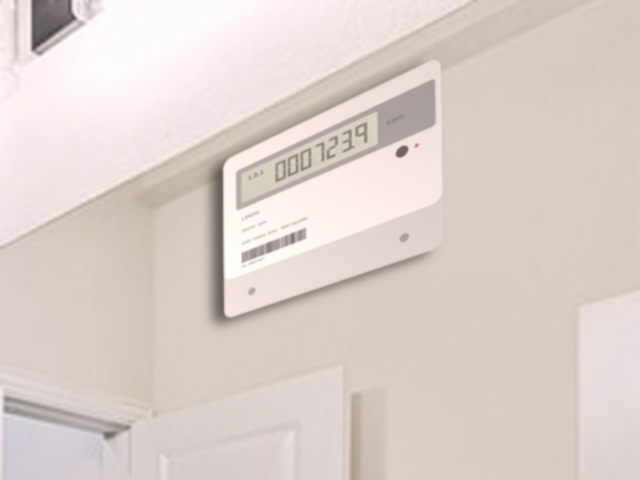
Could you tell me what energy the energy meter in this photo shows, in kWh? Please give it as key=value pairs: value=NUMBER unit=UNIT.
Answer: value=723.9 unit=kWh
